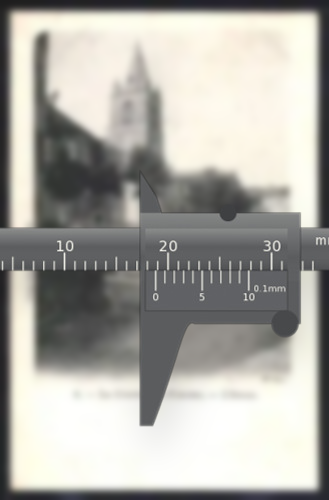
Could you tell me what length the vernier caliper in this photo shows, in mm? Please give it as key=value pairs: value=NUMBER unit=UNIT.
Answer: value=18.8 unit=mm
